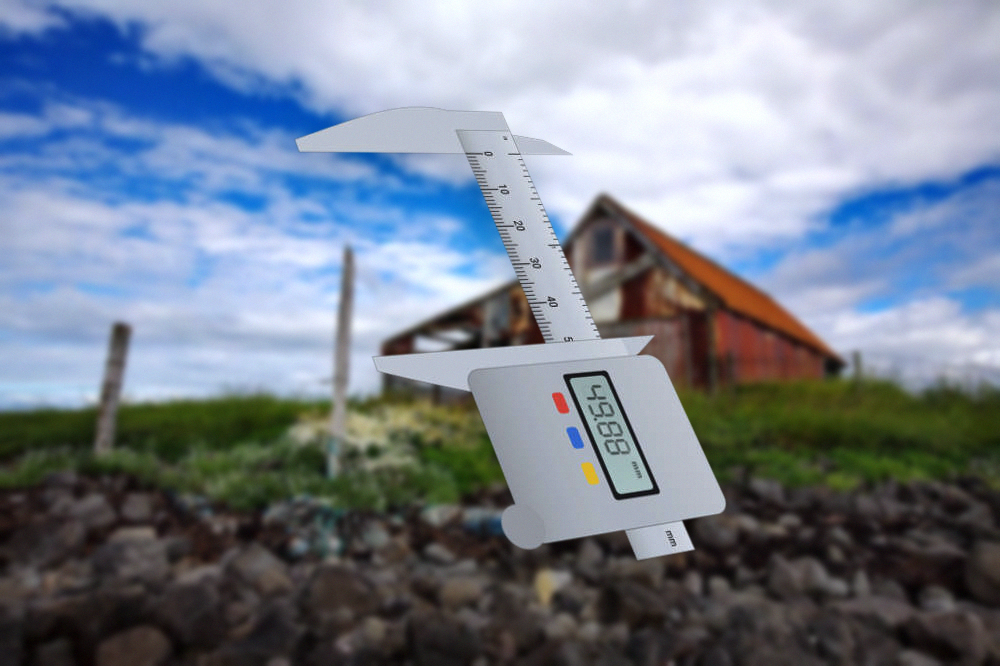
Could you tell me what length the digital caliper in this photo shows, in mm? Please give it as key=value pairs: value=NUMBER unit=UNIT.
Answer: value=49.88 unit=mm
